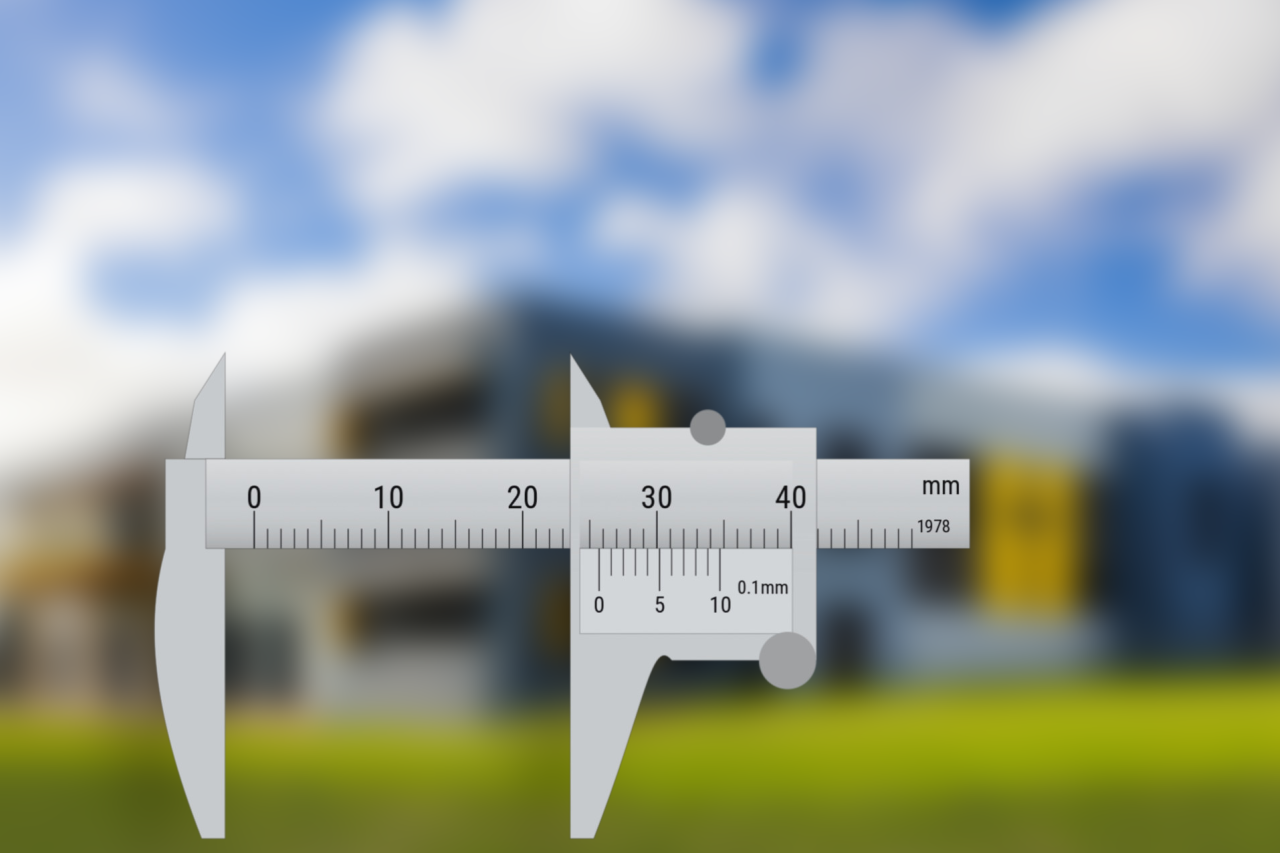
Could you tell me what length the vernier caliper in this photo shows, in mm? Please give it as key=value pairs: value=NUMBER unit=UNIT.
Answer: value=25.7 unit=mm
